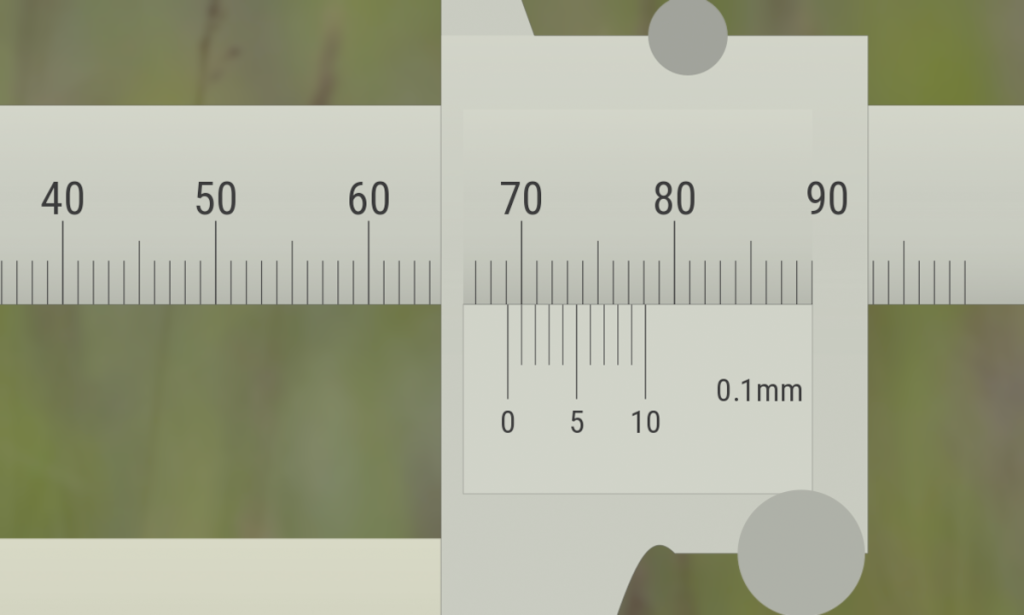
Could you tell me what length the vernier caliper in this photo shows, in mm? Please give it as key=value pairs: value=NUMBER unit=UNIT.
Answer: value=69.1 unit=mm
